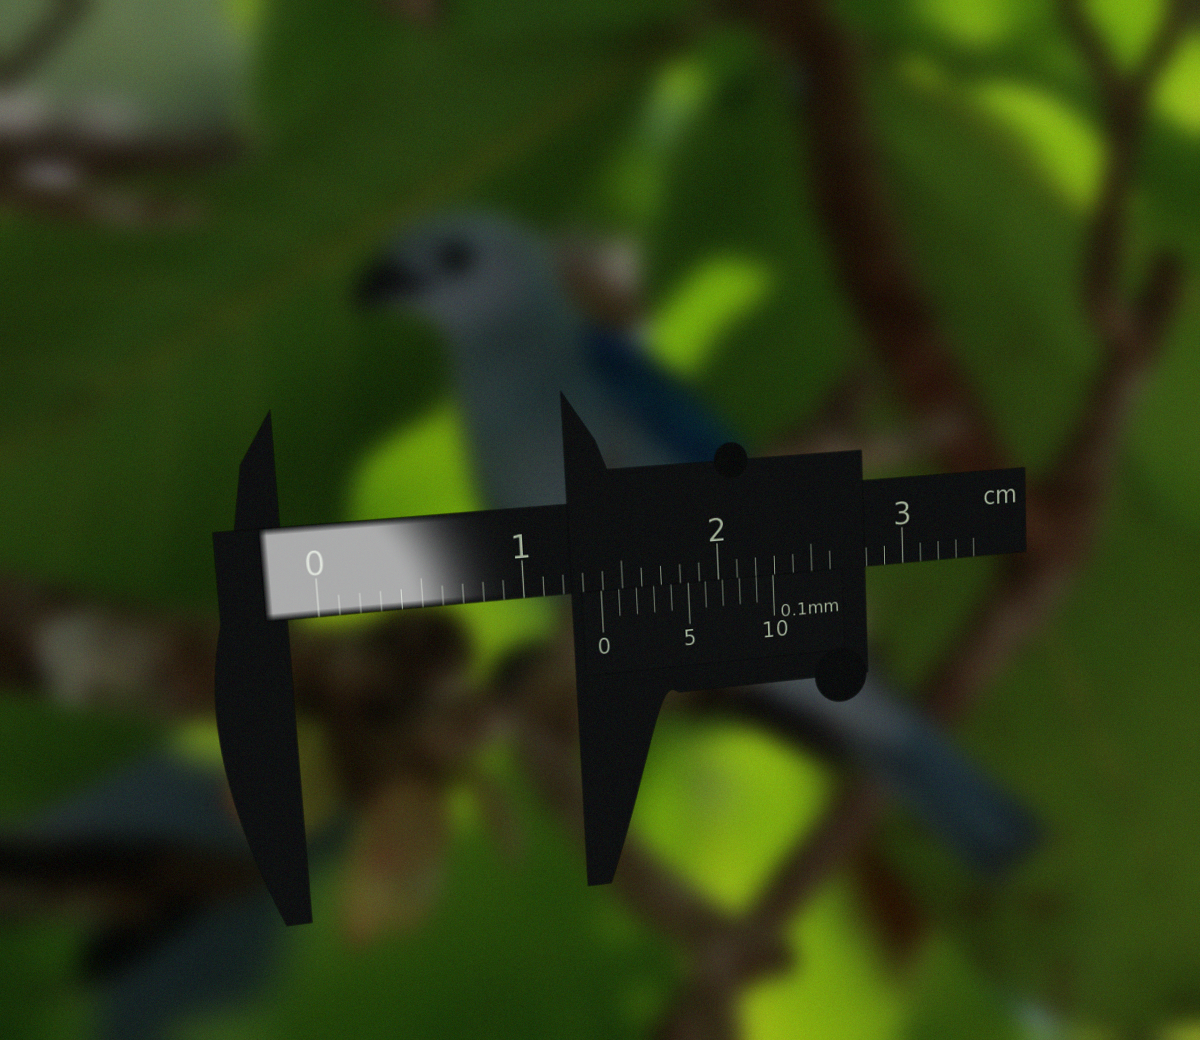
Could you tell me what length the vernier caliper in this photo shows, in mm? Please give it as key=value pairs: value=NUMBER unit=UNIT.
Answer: value=13.9 unit=mm
